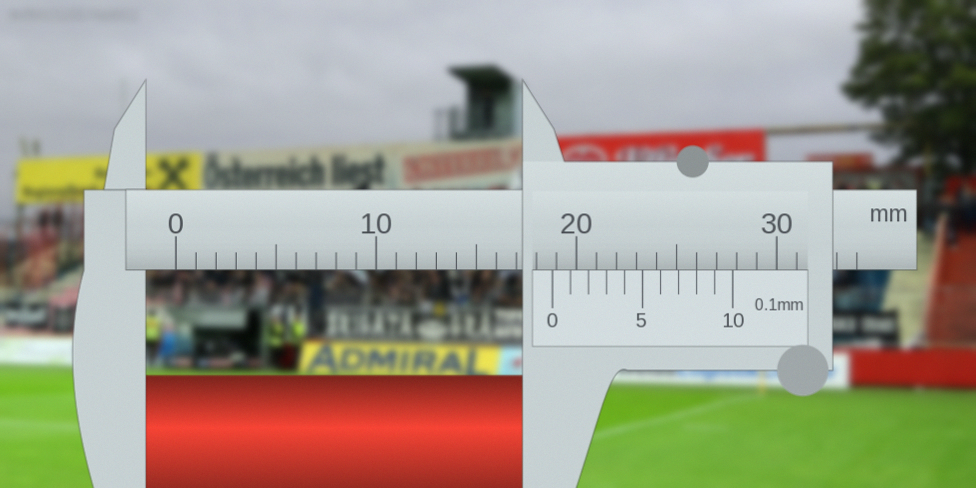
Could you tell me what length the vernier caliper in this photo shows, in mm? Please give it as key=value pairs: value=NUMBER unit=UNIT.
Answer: value=18.8 unit=mm
